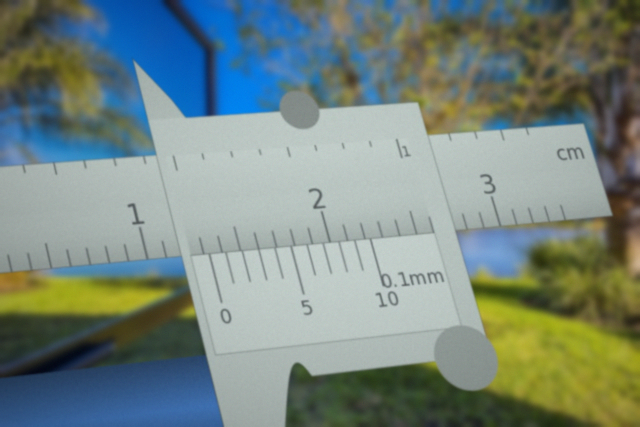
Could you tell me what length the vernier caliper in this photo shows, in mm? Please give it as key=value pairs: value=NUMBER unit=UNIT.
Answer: value=13.3 unit=mm
